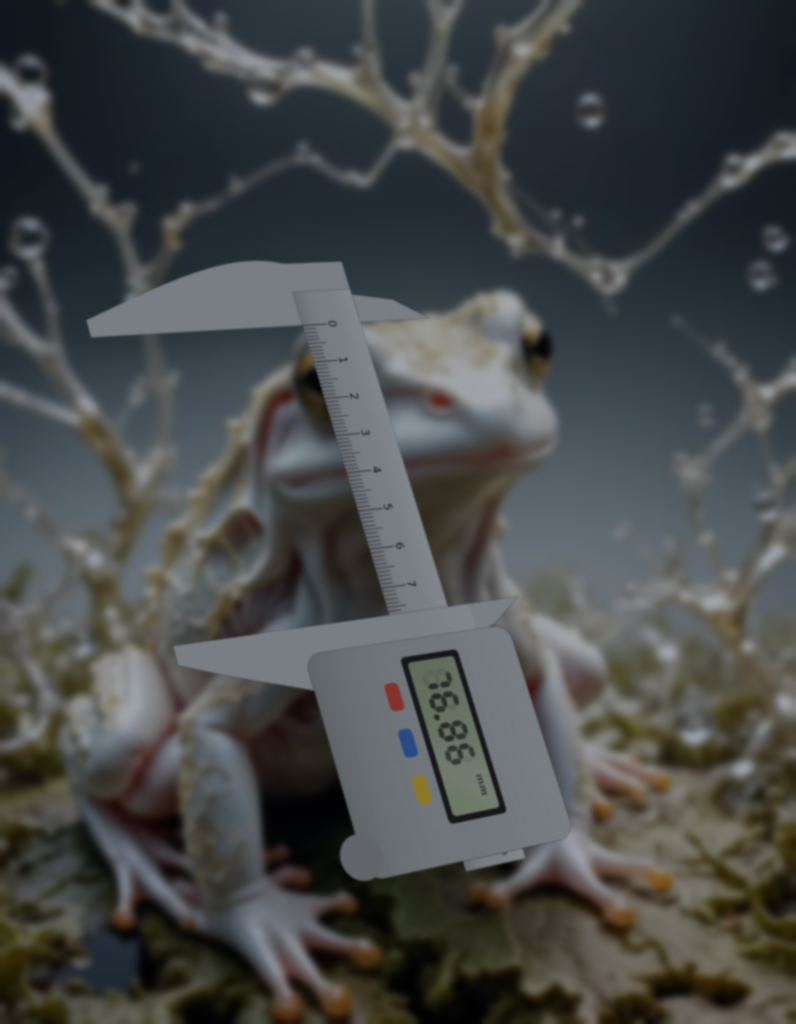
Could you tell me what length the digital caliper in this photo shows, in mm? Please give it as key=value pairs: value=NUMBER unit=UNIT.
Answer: value=76.86 unit=mm
